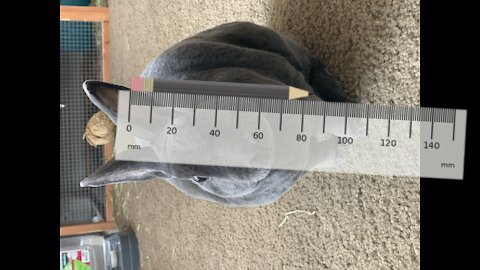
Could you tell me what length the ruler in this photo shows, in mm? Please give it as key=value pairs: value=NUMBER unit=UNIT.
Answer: value=85 unit=mm
